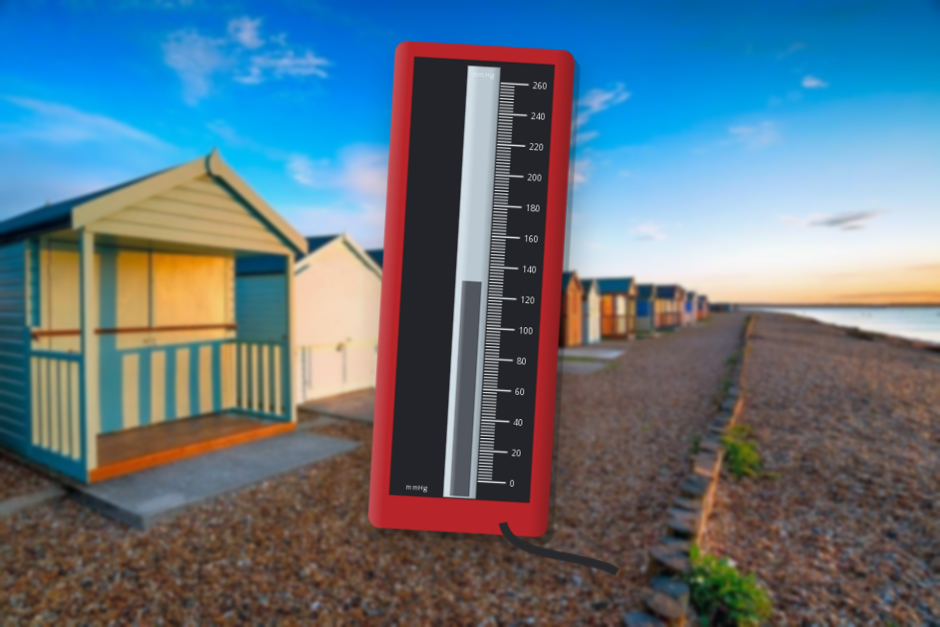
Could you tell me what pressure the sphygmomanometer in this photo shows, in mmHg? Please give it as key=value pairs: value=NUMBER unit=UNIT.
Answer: value=130 unit=mmHg
